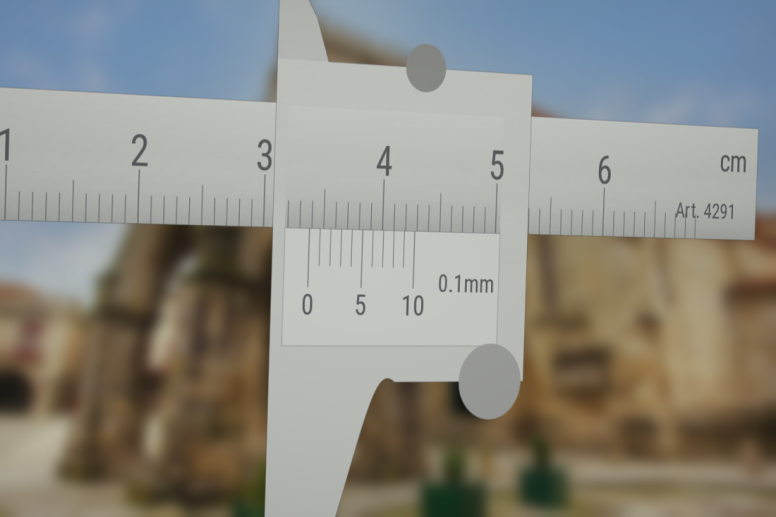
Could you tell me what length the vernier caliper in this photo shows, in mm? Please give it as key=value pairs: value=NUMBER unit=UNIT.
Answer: value=33.8 unit=mm
